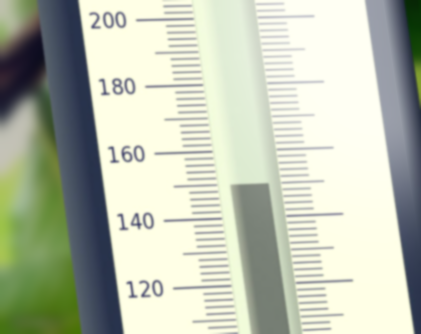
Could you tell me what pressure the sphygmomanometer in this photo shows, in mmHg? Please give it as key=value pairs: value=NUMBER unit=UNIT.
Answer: value=150 unit=mmHg
